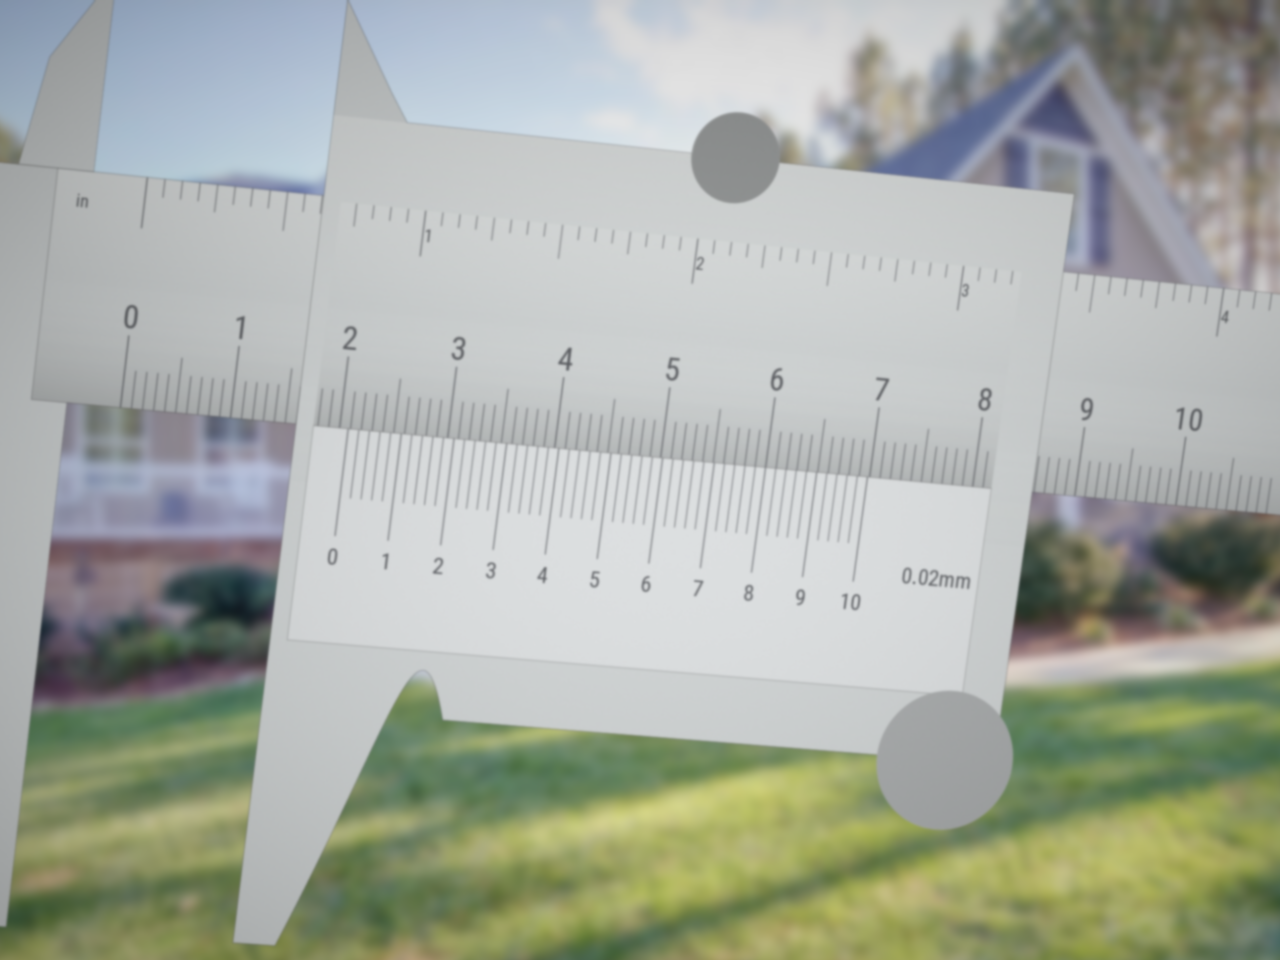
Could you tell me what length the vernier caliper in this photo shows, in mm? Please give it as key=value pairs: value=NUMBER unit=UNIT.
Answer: value=20.8 unit=mm
